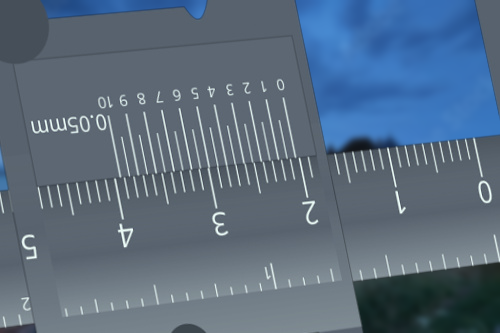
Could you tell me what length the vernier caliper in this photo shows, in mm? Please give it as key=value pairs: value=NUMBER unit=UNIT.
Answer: value=20.4 unit=mm
